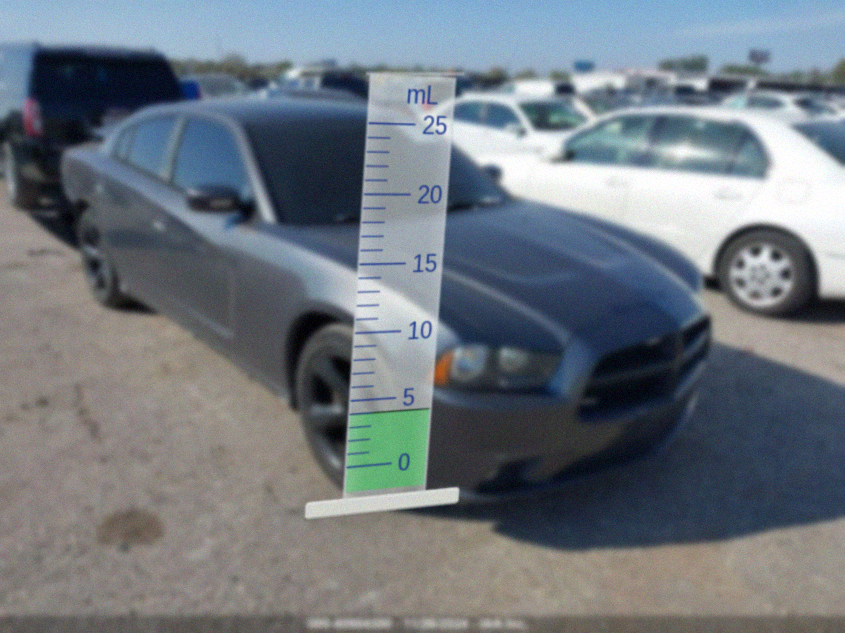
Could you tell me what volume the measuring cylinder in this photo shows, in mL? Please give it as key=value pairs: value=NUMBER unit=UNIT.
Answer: value=4 unit=mL
